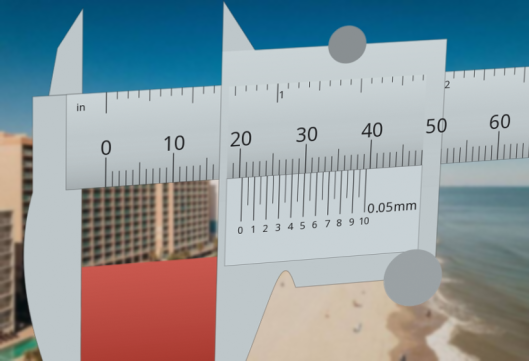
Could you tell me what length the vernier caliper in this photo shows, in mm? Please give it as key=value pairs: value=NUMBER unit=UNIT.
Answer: value=20.4 unit=mm
